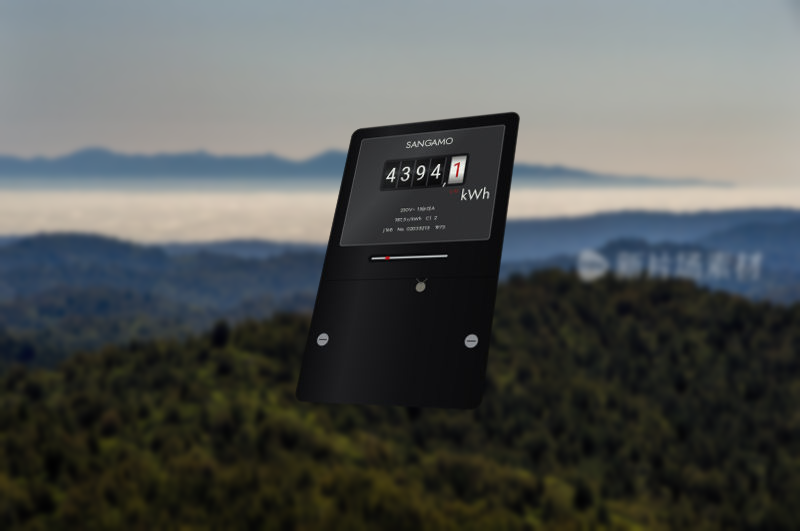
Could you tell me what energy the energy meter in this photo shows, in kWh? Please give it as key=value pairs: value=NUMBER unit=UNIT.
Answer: value=4394.1 unit=kWh
